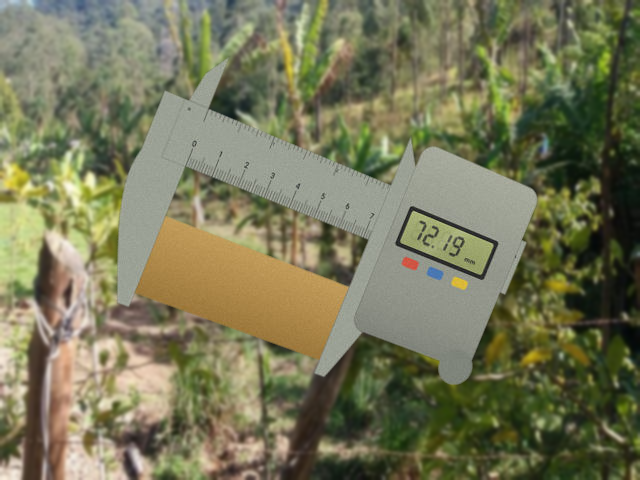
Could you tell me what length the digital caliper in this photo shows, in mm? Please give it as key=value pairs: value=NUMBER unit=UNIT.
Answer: value=72.19 unit=mm
